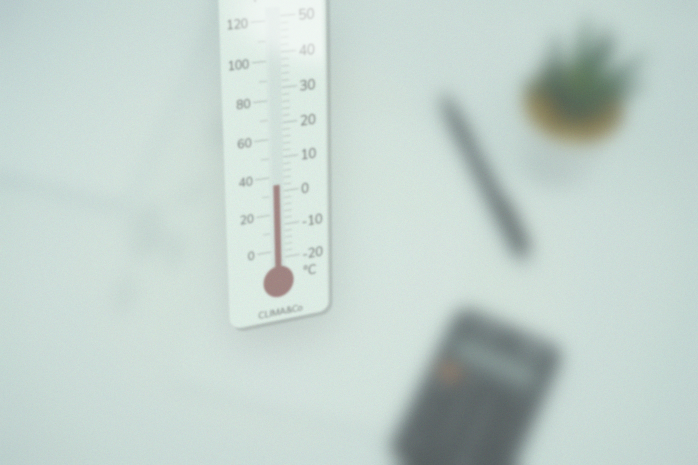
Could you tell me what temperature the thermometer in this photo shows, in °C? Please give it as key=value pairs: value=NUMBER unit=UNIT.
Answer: value=2 unit=°C
